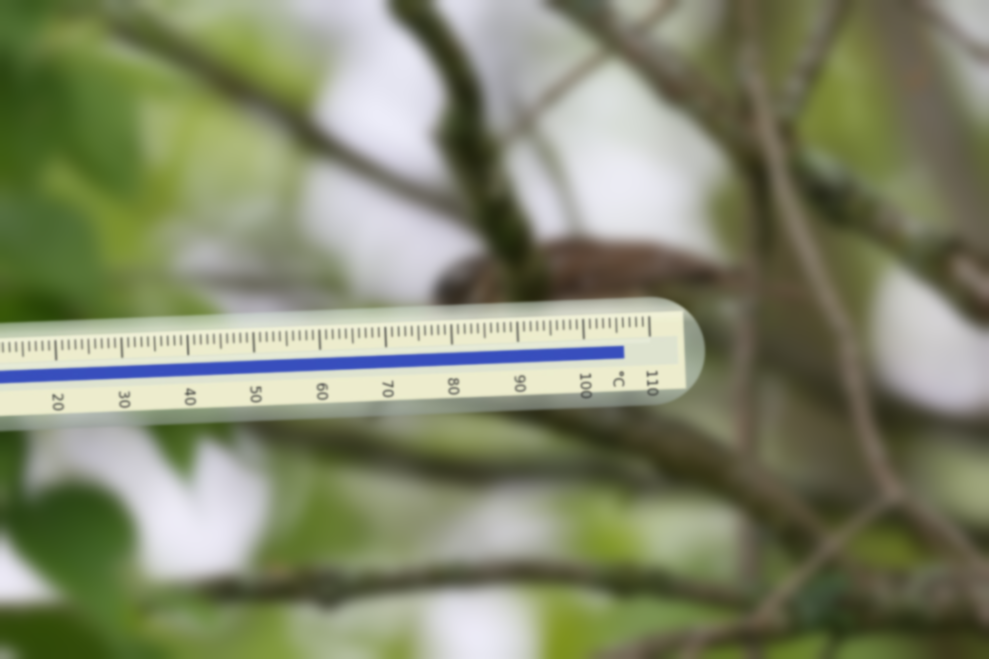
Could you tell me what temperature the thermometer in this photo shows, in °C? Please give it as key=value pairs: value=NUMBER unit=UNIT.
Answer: value=106 unit=°C
